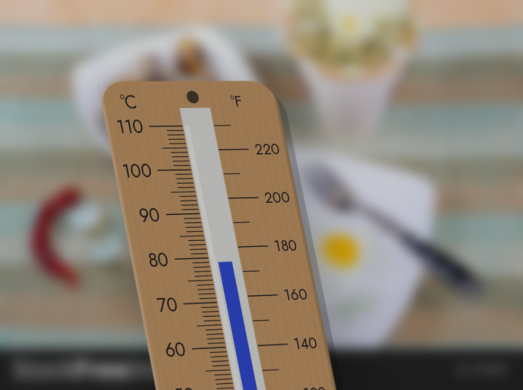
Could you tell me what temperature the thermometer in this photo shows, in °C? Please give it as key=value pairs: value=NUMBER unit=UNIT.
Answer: value=79 unit=°C
